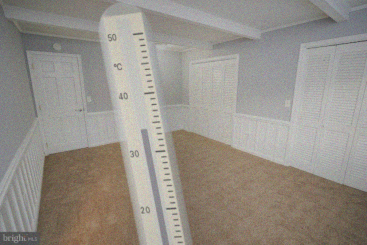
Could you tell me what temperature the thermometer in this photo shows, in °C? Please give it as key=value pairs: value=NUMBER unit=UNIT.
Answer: value=34 unit=°C
